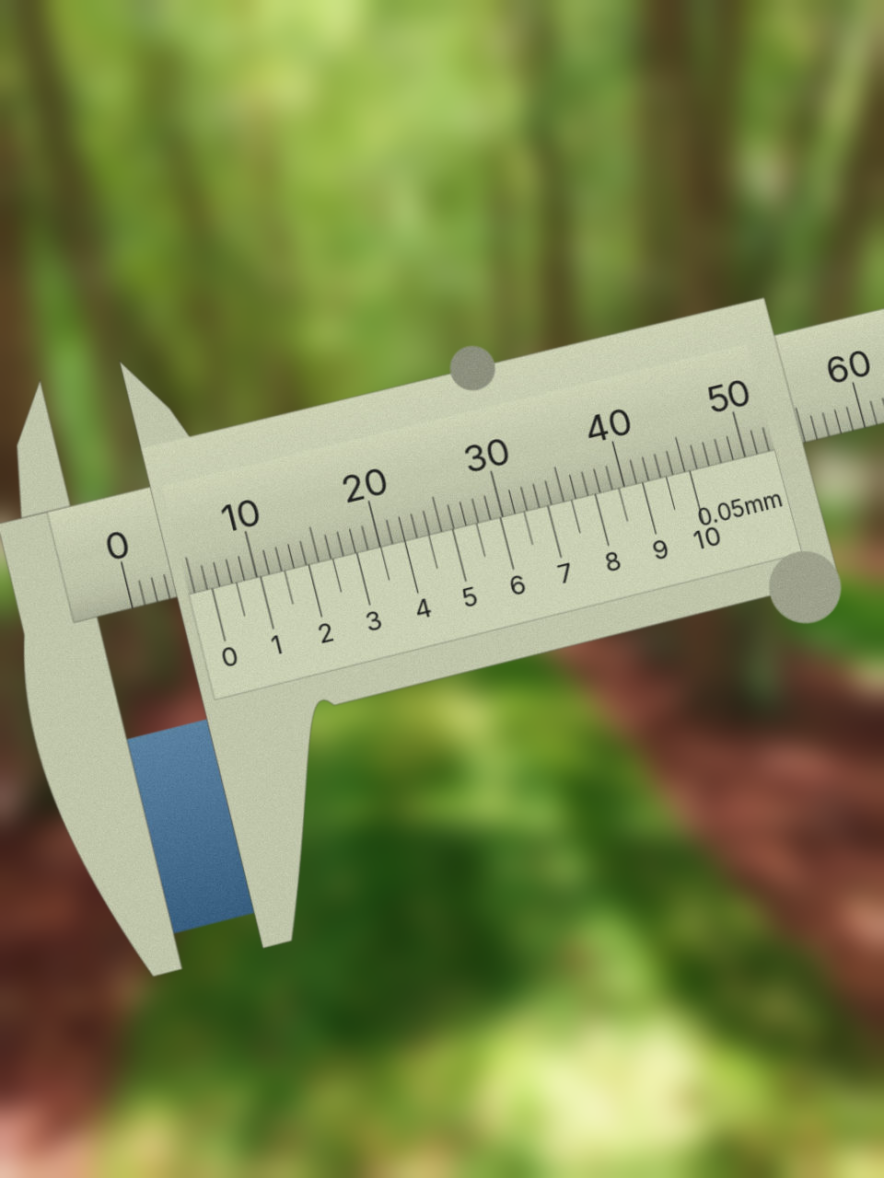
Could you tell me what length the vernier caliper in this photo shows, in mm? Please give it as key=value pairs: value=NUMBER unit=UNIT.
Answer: value=6.4 unit=mm
